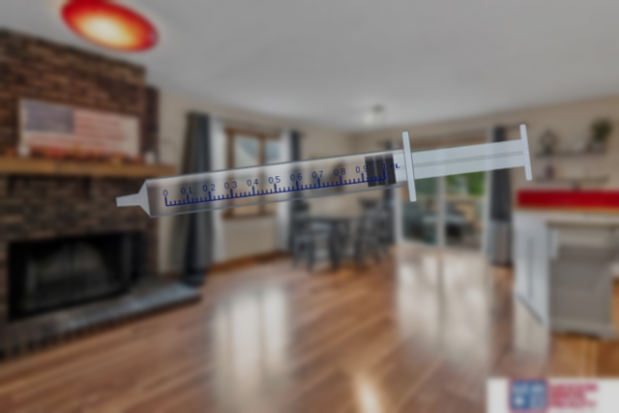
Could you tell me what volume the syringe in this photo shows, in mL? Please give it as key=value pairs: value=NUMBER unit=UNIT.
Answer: value=0.92 unit=mL
